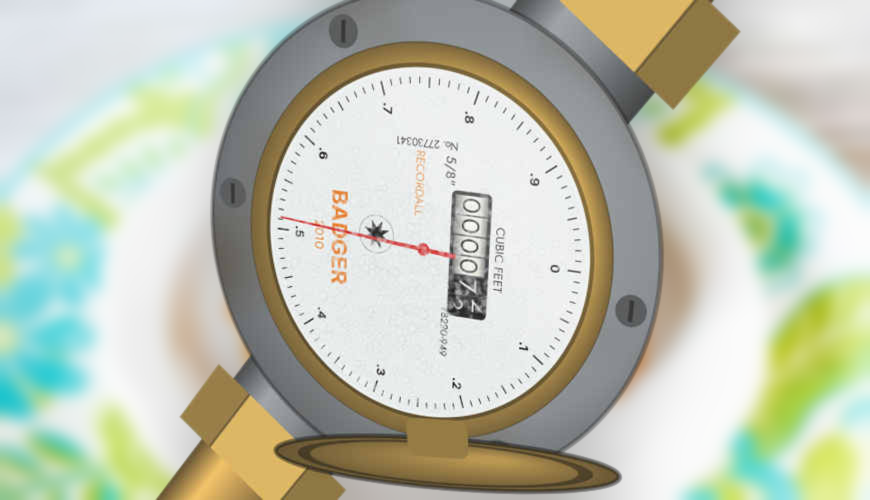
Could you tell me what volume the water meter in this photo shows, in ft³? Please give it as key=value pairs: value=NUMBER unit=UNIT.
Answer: value=72.51 unit=ft³
